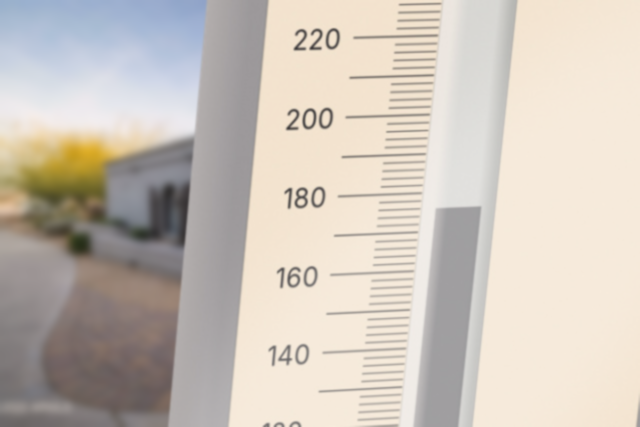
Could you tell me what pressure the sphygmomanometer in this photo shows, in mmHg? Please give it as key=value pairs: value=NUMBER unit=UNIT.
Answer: value=176 unit=mmHg
